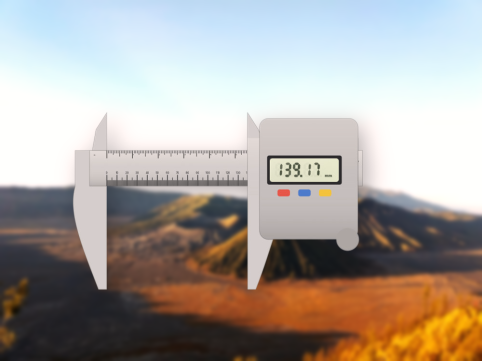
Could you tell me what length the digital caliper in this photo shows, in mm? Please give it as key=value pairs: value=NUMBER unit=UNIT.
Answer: value=139.17 unit=mm
